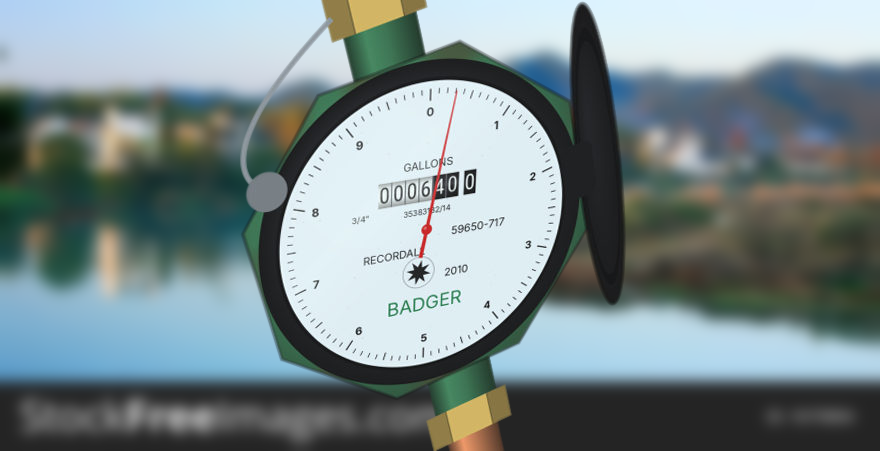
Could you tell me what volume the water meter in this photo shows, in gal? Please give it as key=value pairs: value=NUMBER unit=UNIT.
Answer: value=6400.3 unit=gal
